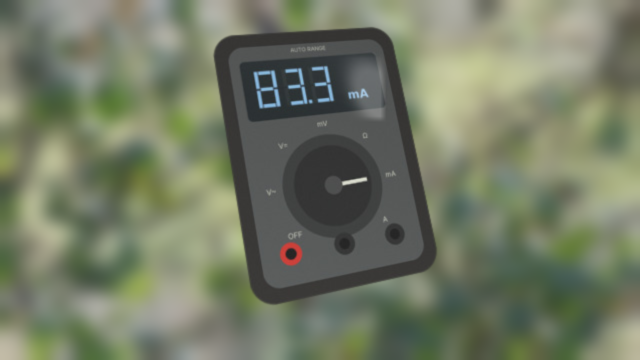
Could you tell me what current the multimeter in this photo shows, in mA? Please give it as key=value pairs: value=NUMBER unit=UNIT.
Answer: value=83.3 unit=mA
